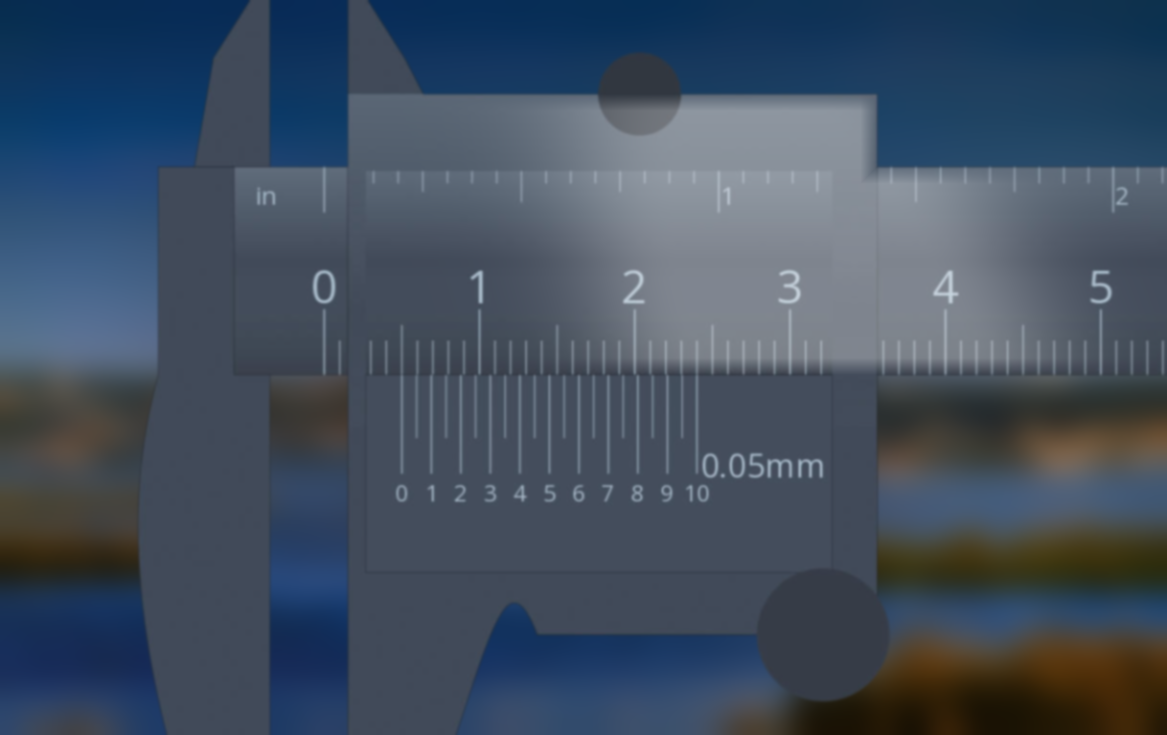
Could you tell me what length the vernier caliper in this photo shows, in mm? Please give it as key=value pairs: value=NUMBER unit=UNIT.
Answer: value=5.0 unit=mm
